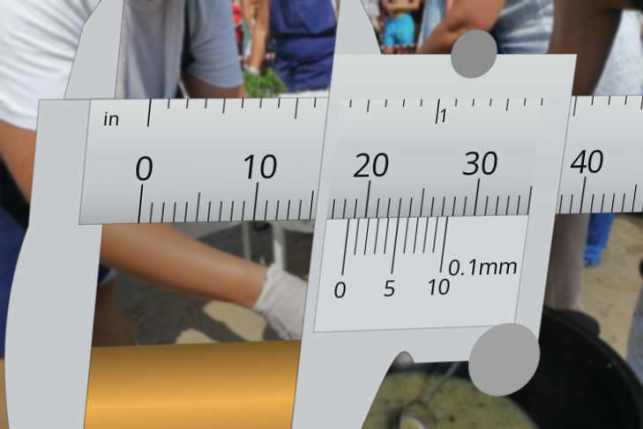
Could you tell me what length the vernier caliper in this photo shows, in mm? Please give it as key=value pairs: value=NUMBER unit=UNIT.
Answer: value=18.5 unit=mm
